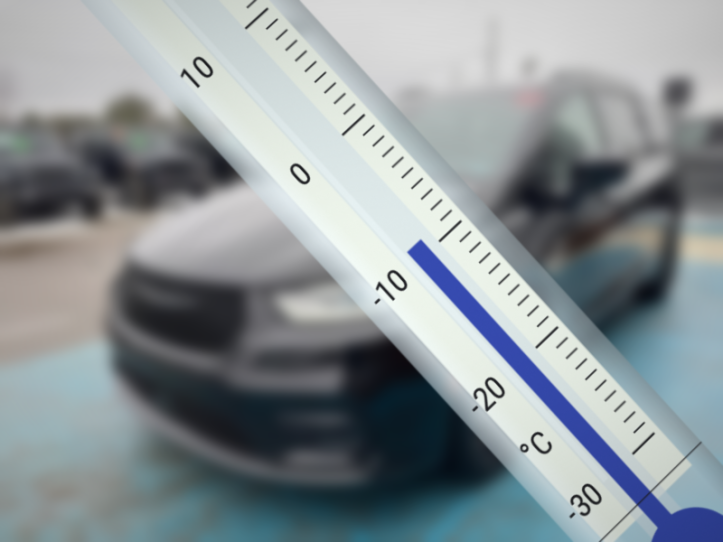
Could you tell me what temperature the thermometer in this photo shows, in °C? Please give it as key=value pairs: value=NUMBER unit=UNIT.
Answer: value=-9 unit=°C
